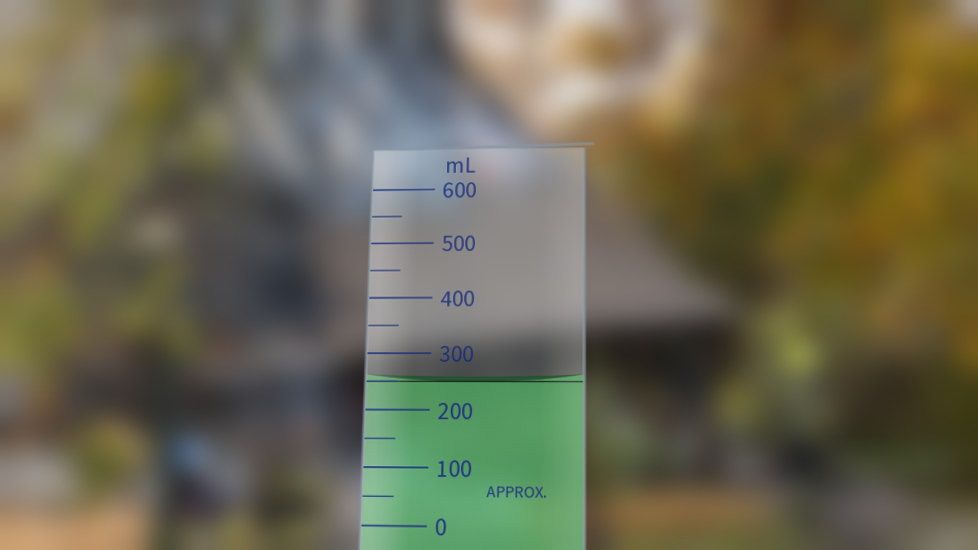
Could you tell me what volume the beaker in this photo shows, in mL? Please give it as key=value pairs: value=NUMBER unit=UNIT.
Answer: value=250 unit=mL
